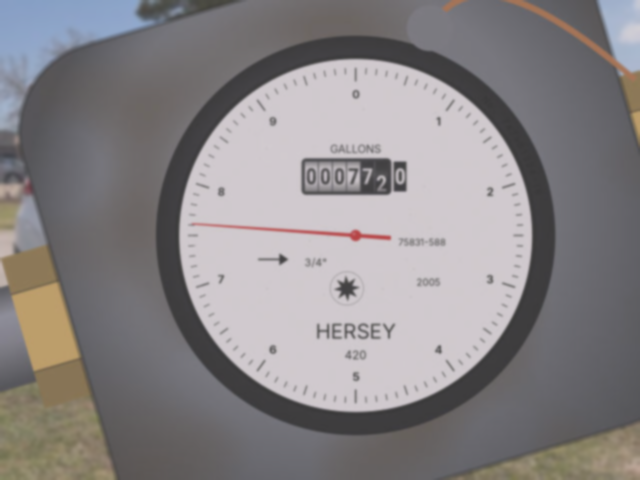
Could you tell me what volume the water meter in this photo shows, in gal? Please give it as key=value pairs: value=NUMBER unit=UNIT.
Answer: value=7717.6 unit=gal
